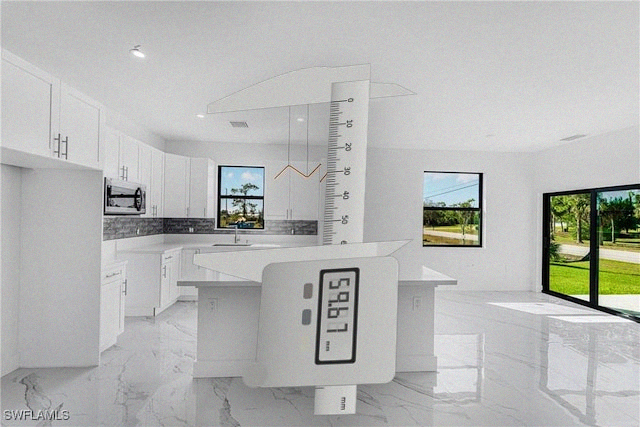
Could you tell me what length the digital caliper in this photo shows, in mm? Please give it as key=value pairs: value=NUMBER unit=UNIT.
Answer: value=59.67 unit=mm
